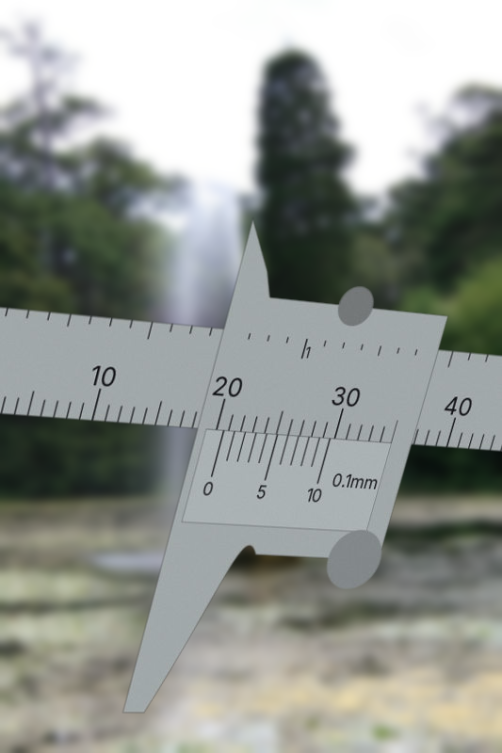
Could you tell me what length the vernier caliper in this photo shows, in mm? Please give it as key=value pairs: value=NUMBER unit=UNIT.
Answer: value=20.6 unit=mm
